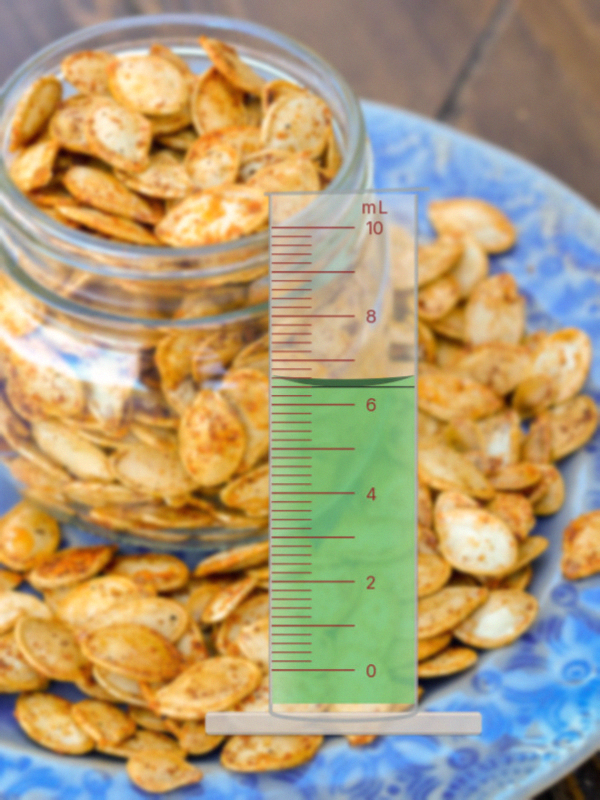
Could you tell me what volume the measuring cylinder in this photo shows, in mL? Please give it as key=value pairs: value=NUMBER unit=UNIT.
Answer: value=6.4 unit=mL
